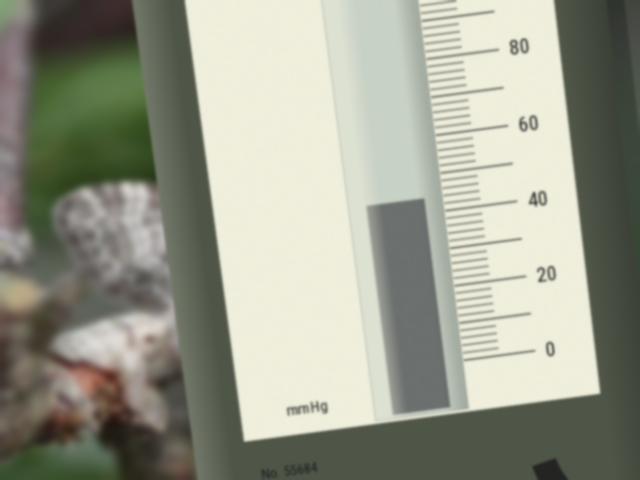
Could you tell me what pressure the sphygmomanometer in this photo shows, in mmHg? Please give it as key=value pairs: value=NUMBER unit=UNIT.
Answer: value=44 unit=mmHg
